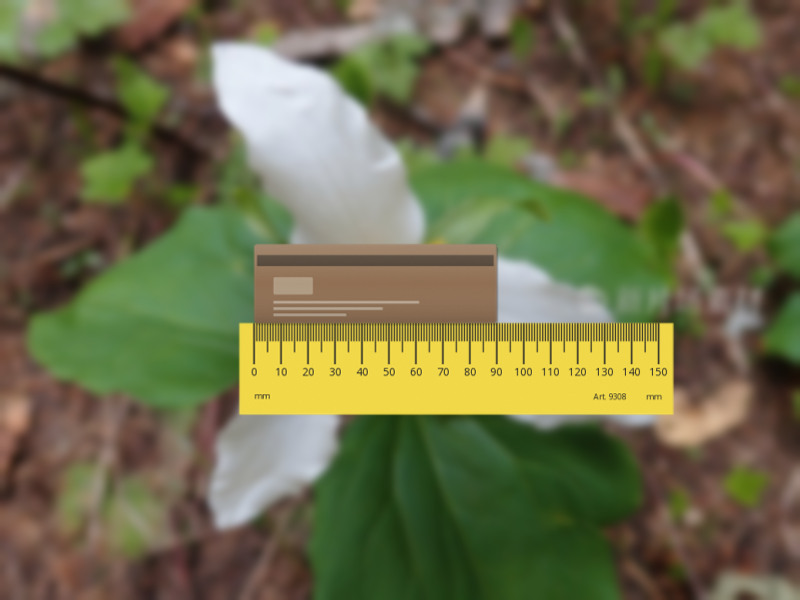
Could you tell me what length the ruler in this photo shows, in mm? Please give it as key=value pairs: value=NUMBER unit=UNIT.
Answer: value=90 unit=mm
